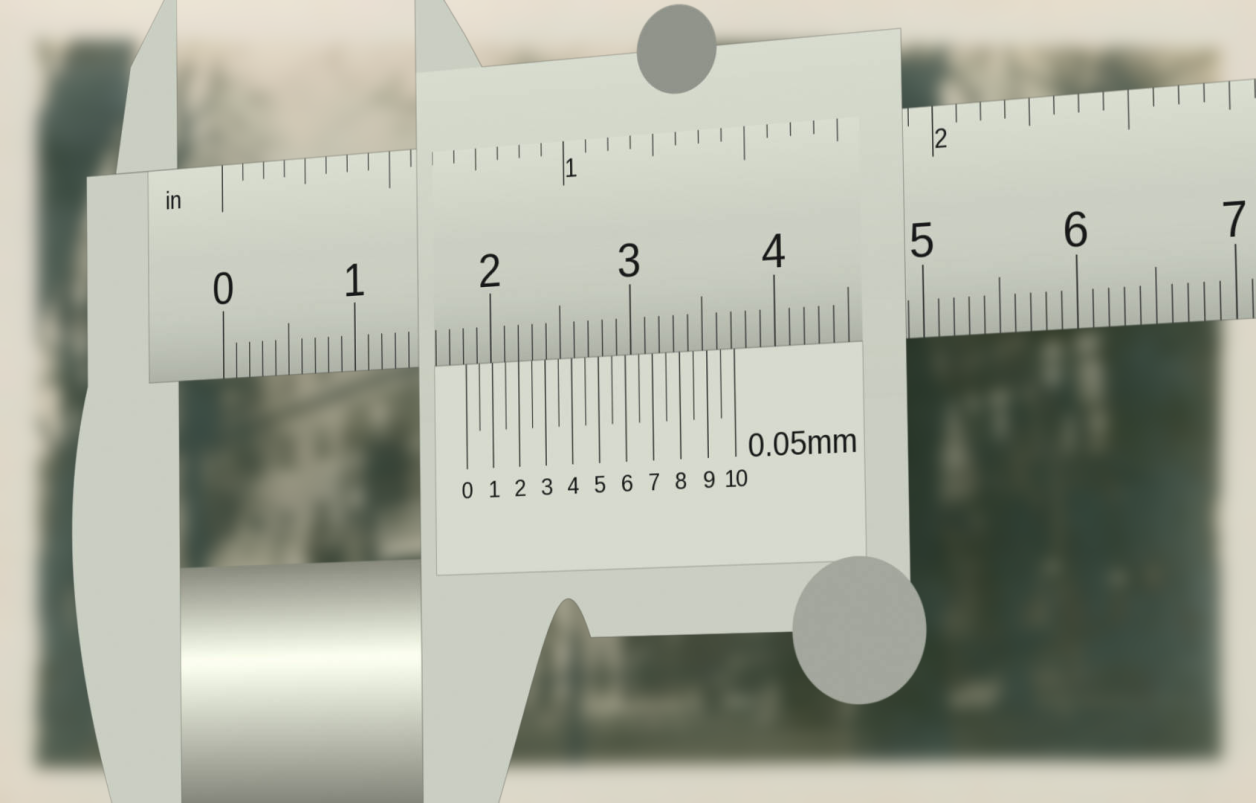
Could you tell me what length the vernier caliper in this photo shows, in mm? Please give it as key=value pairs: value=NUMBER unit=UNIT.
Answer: value=18.2 unit=mm
